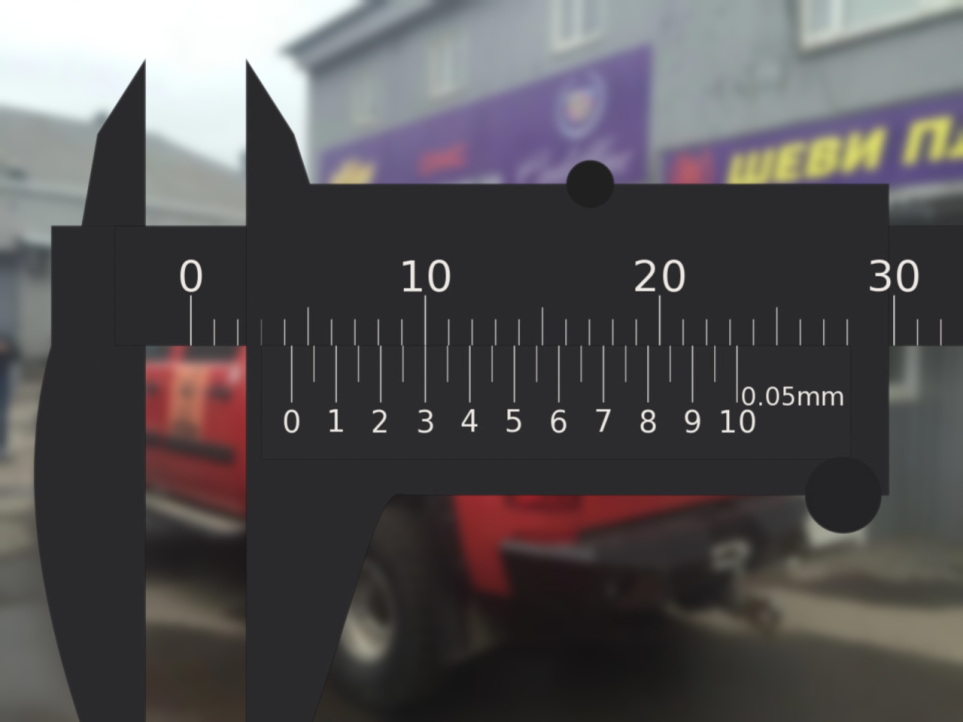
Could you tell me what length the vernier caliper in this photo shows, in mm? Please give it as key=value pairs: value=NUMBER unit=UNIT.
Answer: value=4.30 unit=mm
